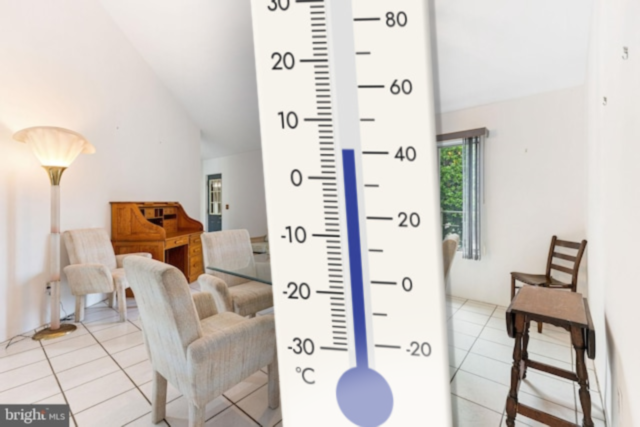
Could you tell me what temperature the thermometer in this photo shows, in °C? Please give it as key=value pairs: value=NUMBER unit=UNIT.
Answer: value=5 unit=°C
